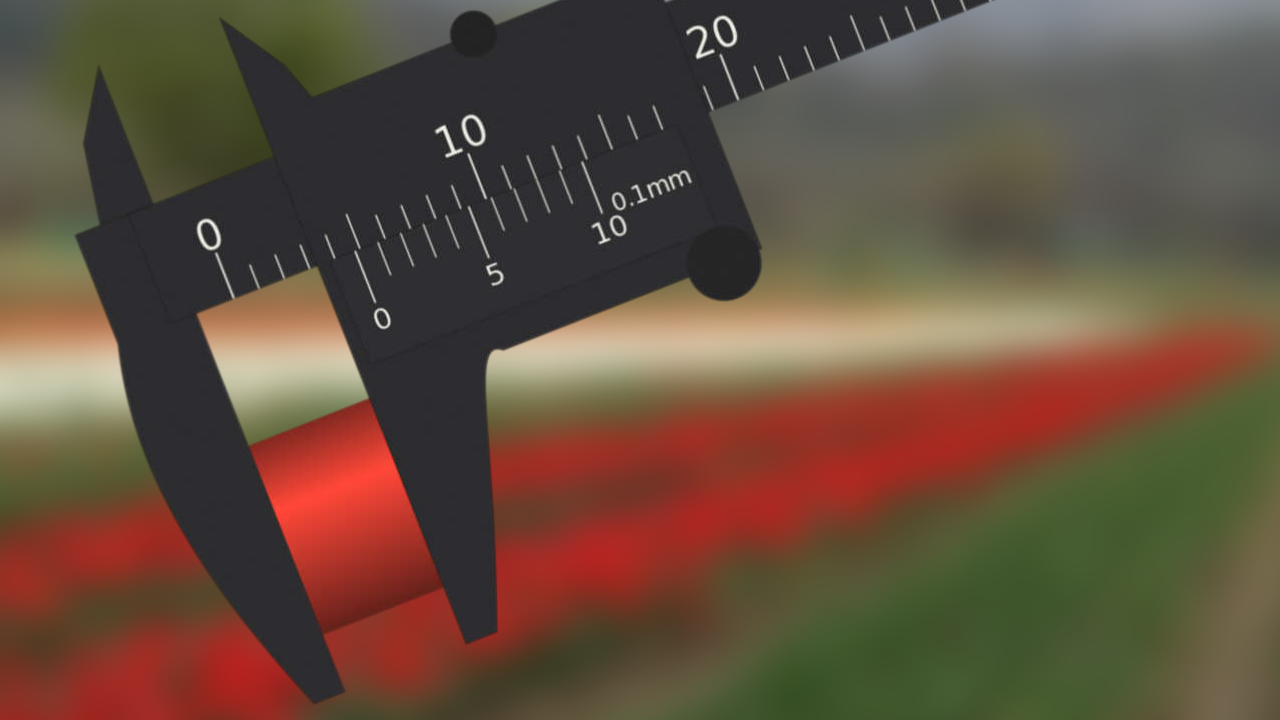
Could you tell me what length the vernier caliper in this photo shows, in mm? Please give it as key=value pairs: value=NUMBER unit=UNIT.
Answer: value=4.8 unit=mm
